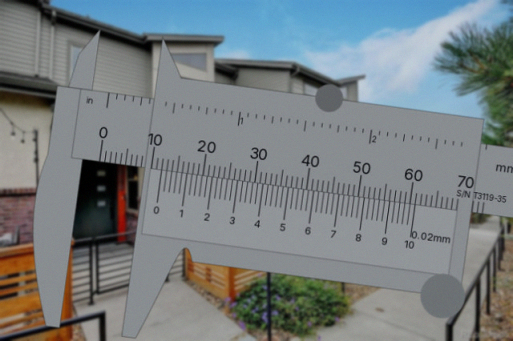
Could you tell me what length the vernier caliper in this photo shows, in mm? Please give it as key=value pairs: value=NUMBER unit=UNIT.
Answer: value=12.0 unit=mm
